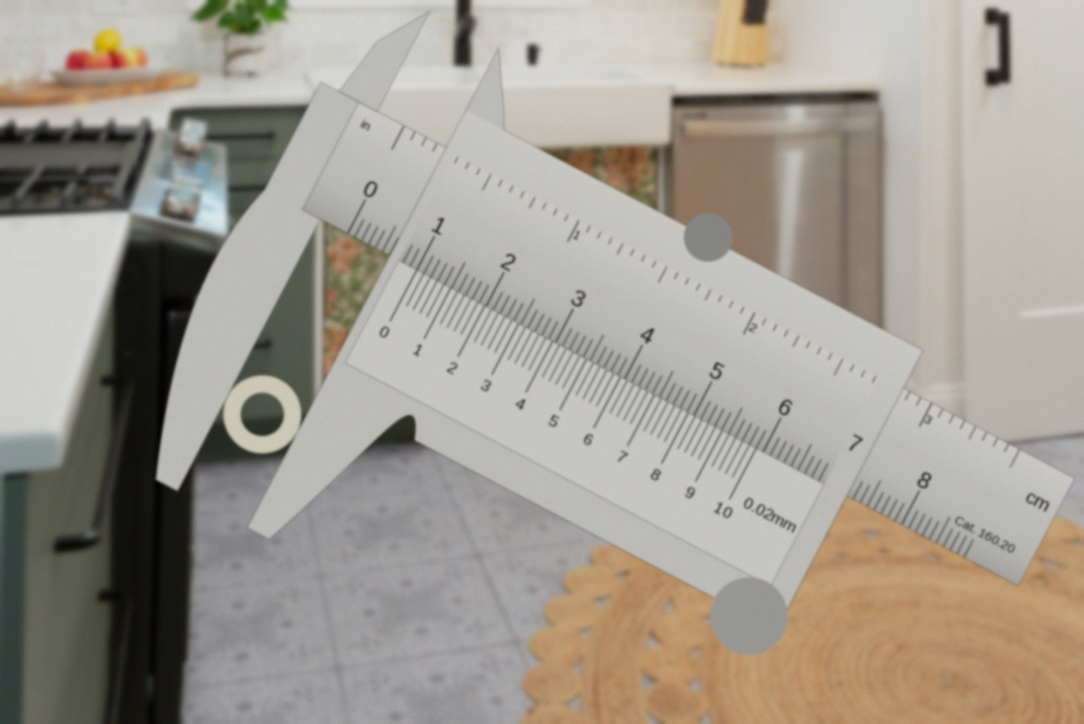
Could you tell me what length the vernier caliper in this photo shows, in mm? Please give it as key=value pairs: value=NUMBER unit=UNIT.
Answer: value=10.0 unit=mm
